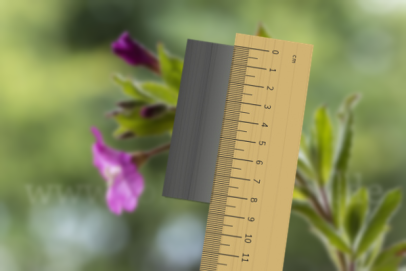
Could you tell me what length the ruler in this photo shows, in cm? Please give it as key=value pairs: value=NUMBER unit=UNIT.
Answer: value=8.5 unit=cm
